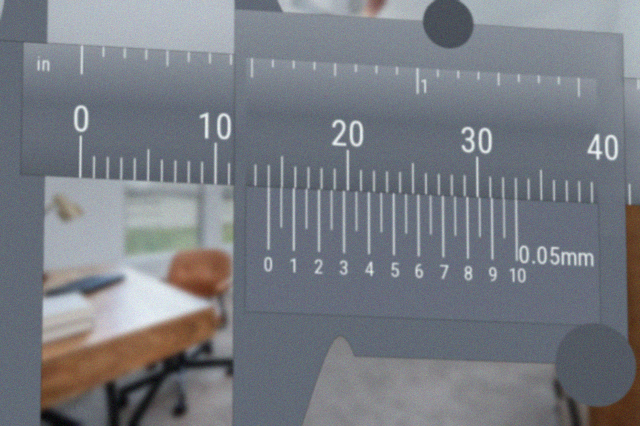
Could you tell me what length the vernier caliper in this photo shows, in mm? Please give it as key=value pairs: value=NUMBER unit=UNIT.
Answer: value=14.0 unit=mm
